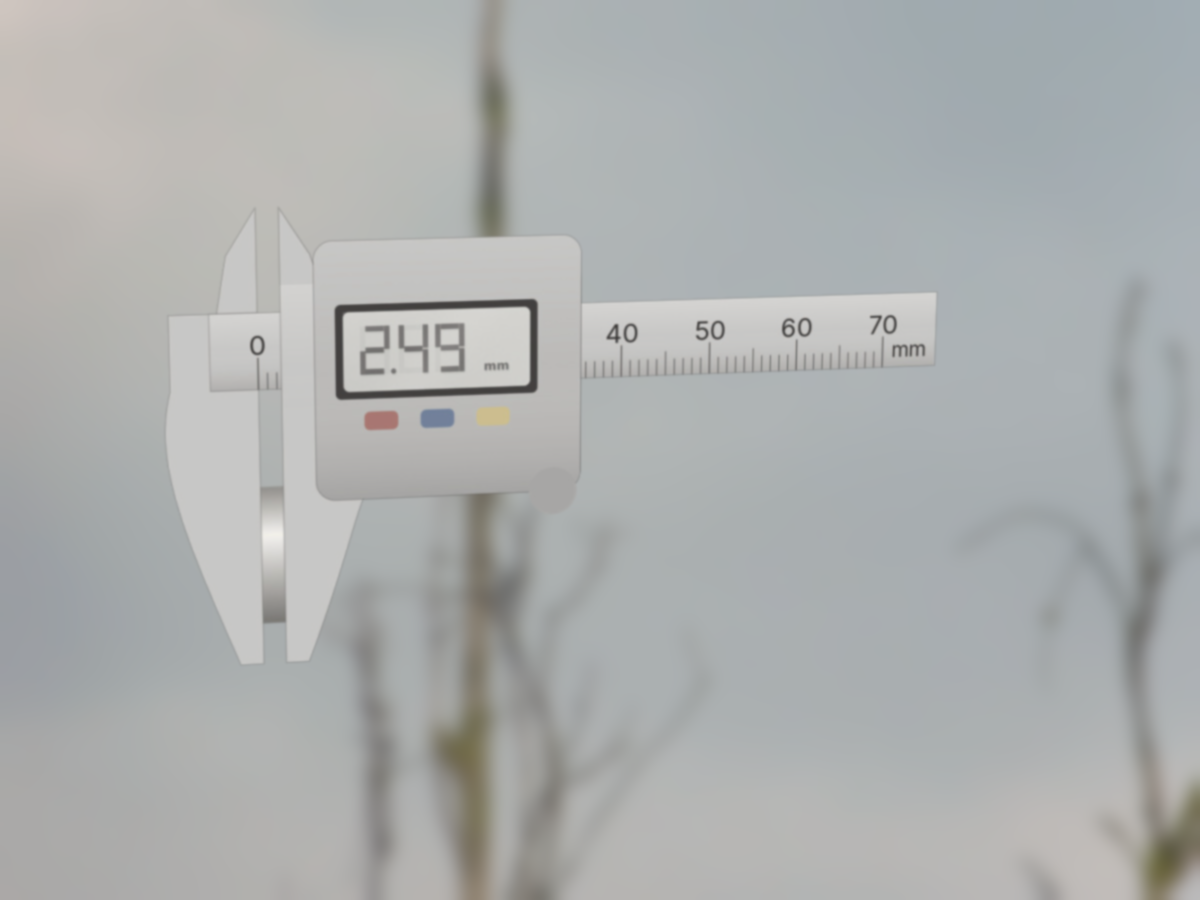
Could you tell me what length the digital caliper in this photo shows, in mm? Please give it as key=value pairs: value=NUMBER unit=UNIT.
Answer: value=2.49 unit=mm
